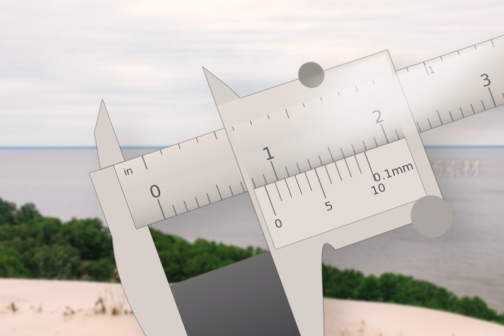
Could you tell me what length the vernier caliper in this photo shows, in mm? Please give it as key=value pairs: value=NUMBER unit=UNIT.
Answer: value=8.8 unit=mm
